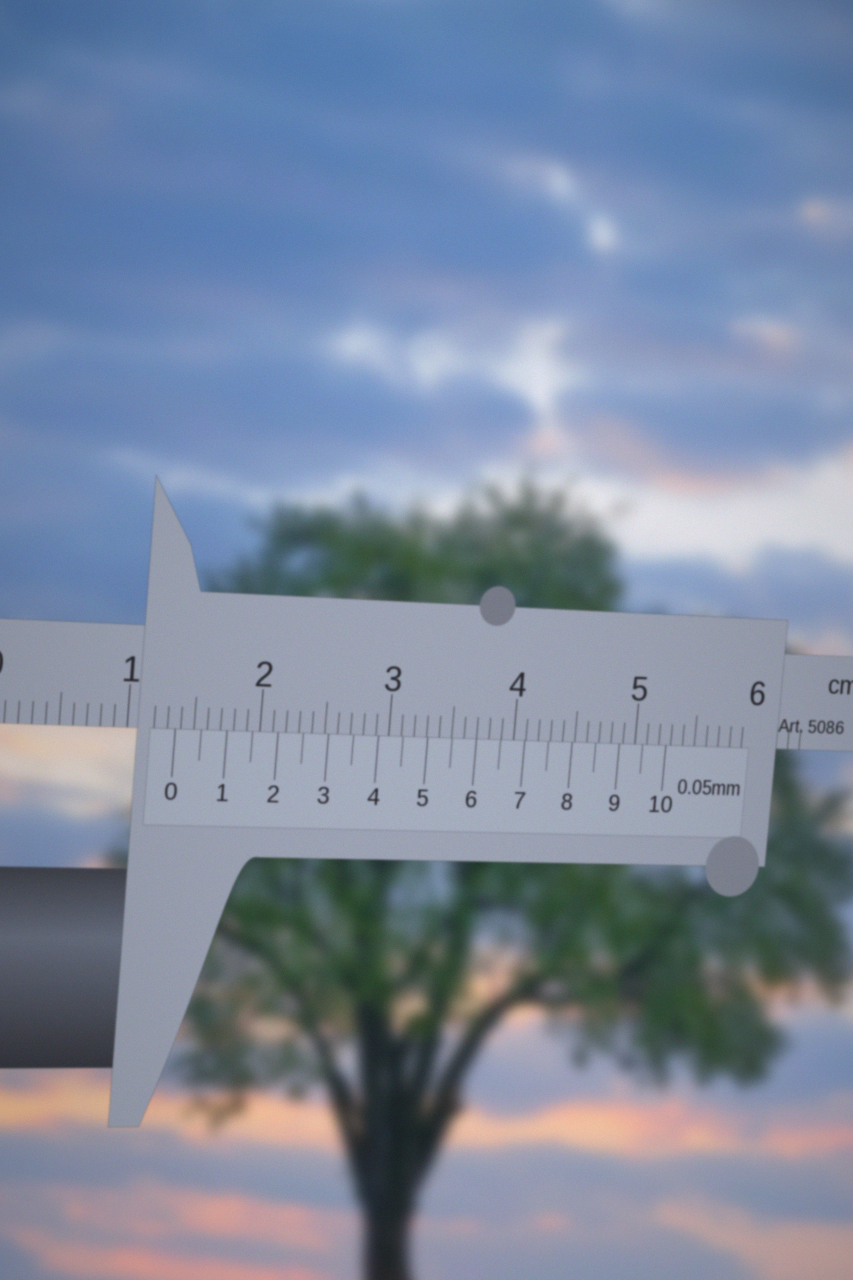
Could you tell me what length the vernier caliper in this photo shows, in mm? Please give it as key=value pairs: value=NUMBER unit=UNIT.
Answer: value=13.6 unit=mm
